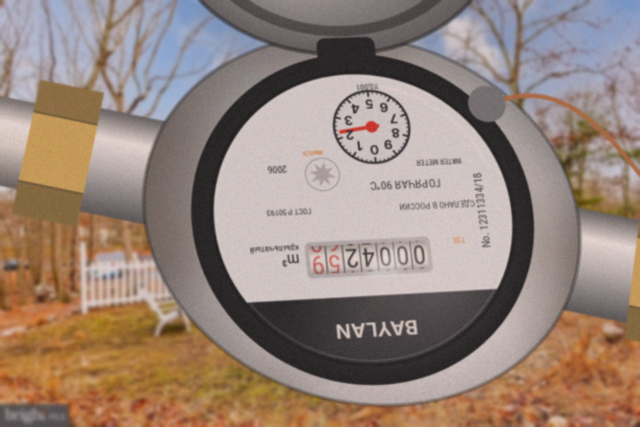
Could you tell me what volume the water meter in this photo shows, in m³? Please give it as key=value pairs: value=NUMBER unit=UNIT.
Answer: value=42.592 unit=m³
